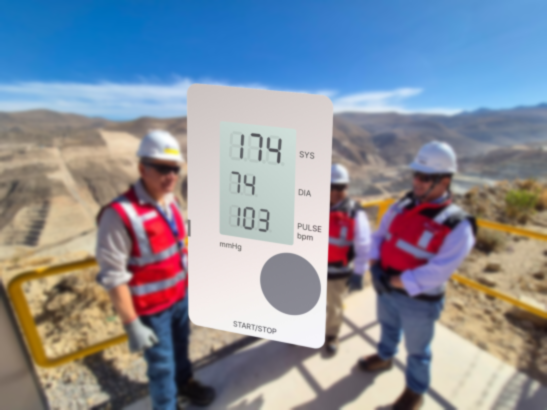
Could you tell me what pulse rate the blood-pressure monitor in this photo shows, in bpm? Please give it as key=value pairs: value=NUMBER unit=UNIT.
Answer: value=103 unit=bpm
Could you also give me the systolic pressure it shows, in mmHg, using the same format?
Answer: value=174 unit=mmHg
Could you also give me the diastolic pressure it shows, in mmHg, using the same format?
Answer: value=74 unit=mmHg
